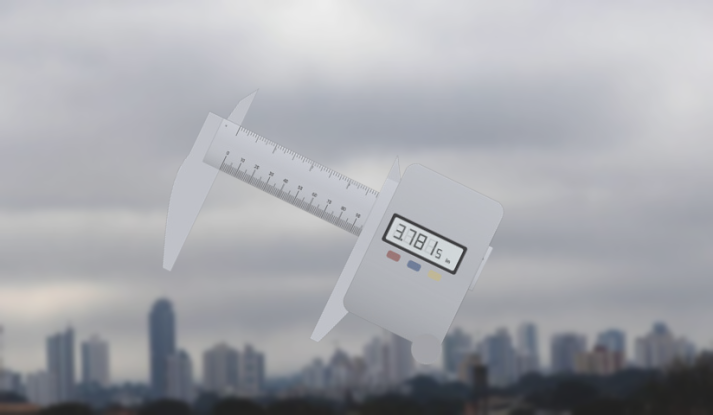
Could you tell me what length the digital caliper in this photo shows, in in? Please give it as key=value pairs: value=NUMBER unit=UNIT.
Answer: value=3.7815 unit=in
